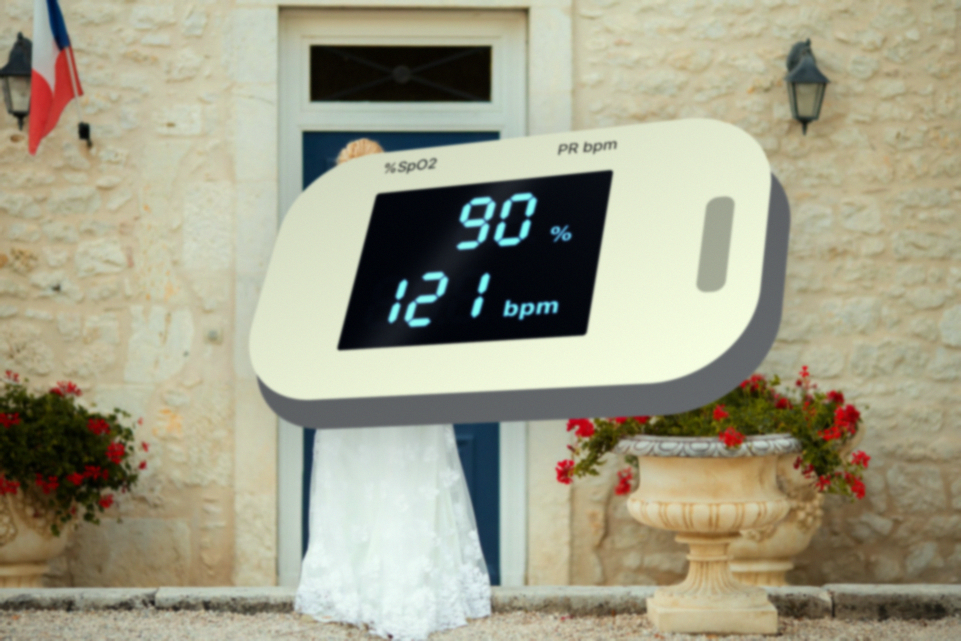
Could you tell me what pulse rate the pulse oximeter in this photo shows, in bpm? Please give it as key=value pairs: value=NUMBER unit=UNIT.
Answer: value=121 unit=bpm
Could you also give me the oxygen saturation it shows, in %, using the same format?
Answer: value=90 unit=%
